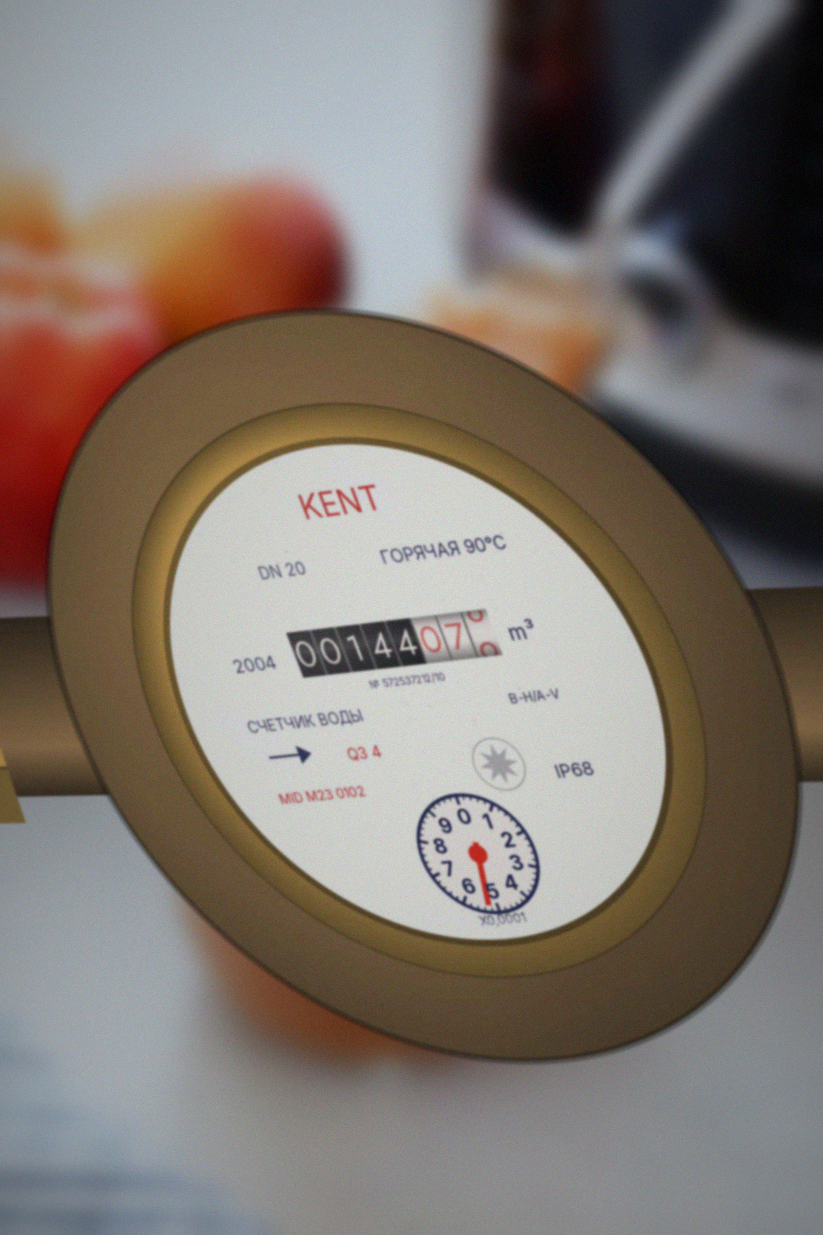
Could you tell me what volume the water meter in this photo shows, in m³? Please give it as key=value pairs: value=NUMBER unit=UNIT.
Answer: value=144.0785 unit=m³
